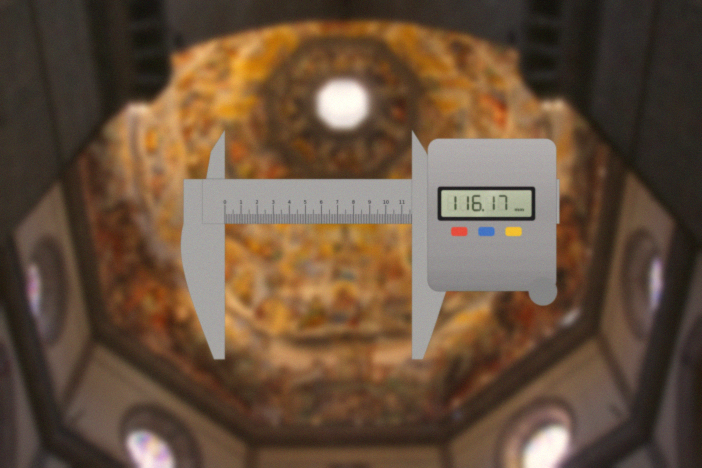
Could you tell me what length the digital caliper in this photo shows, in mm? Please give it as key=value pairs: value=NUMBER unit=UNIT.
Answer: value=116.17 unit=mm
